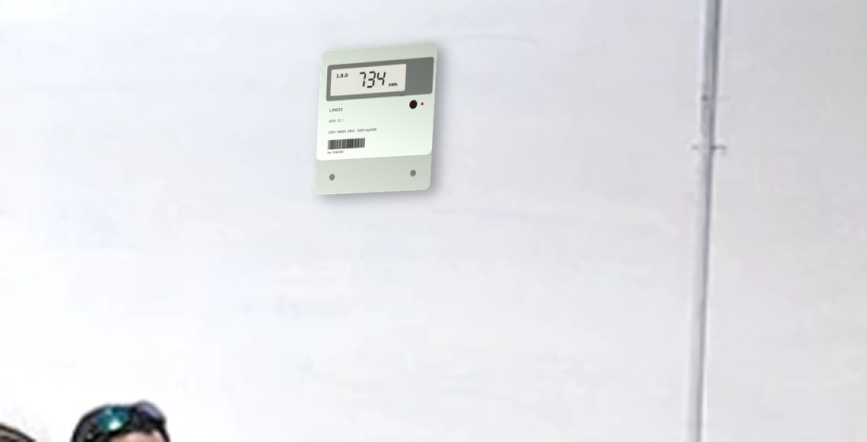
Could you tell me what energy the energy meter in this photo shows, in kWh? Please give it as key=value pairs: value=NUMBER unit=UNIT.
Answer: value=734 unit=kWh
